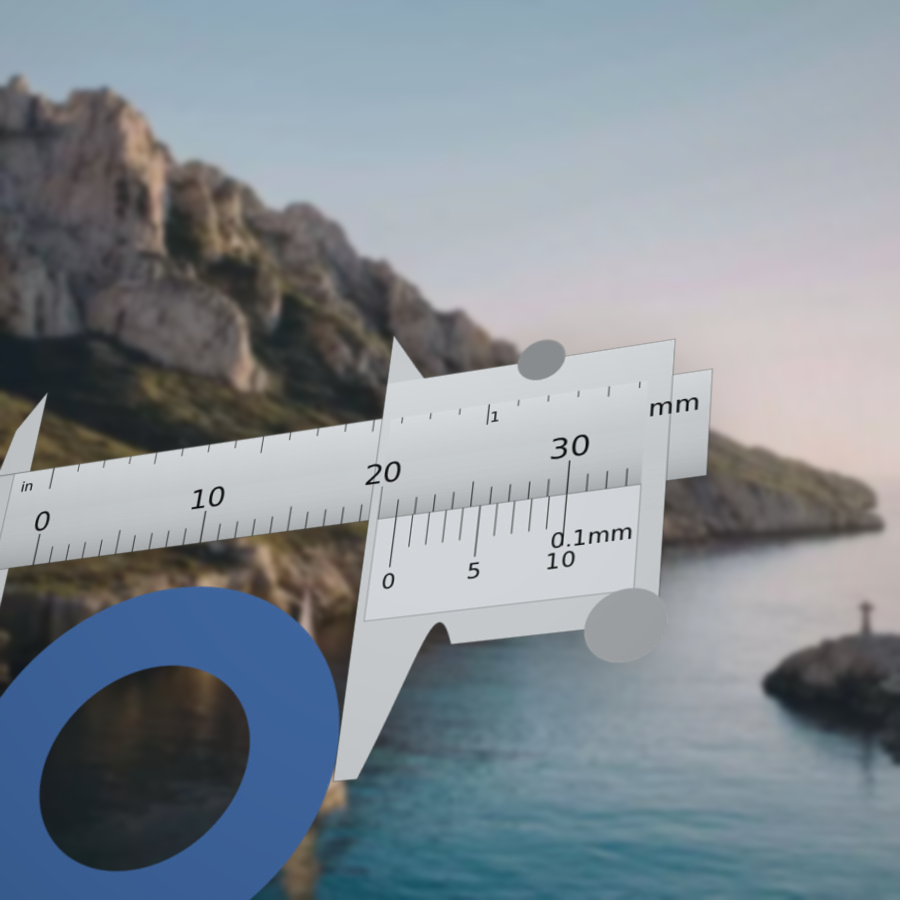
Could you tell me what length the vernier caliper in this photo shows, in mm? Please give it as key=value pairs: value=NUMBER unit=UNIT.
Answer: value=21.0 unit=mm
